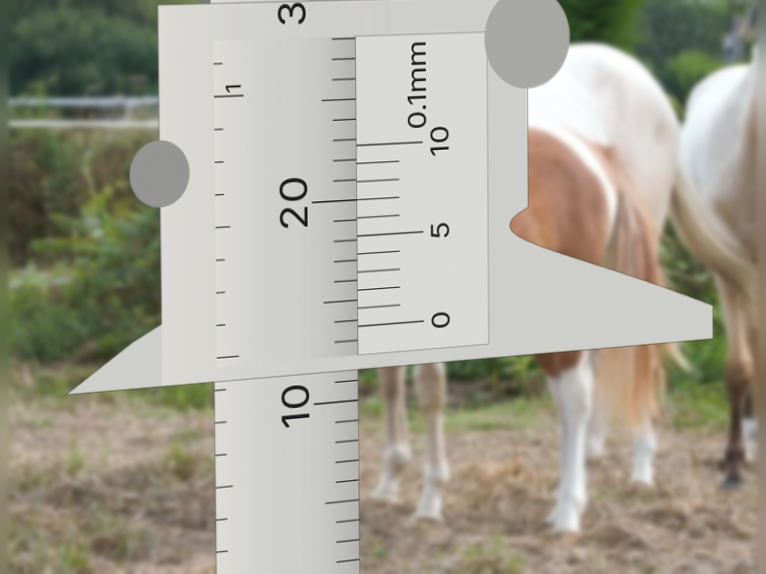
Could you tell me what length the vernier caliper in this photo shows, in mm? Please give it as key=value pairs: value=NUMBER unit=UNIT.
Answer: value=13.7 unit=mm
